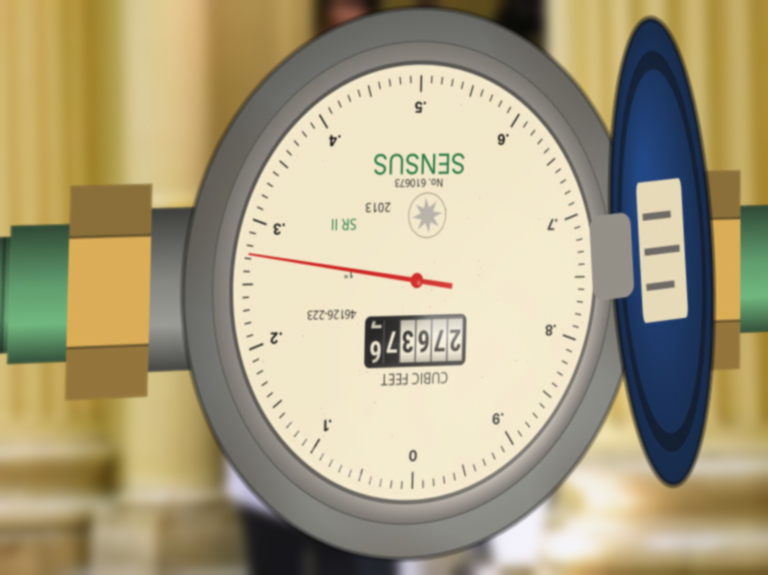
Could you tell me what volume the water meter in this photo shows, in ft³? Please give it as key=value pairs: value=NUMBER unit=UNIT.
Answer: value=276376.27 unit=ft³
